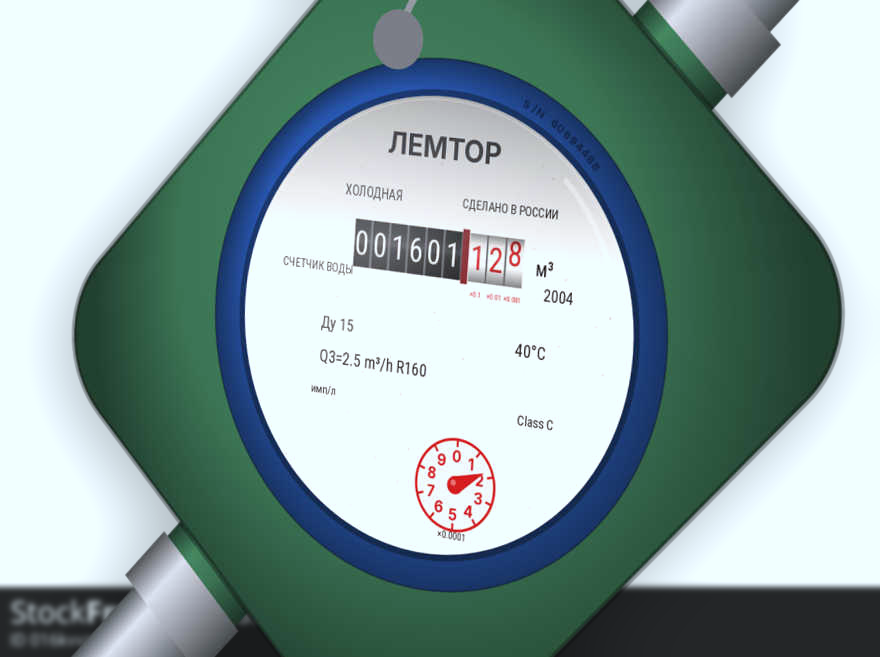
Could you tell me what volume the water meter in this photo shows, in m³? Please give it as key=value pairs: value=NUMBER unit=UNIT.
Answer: value=1601.1281 unit=m³
